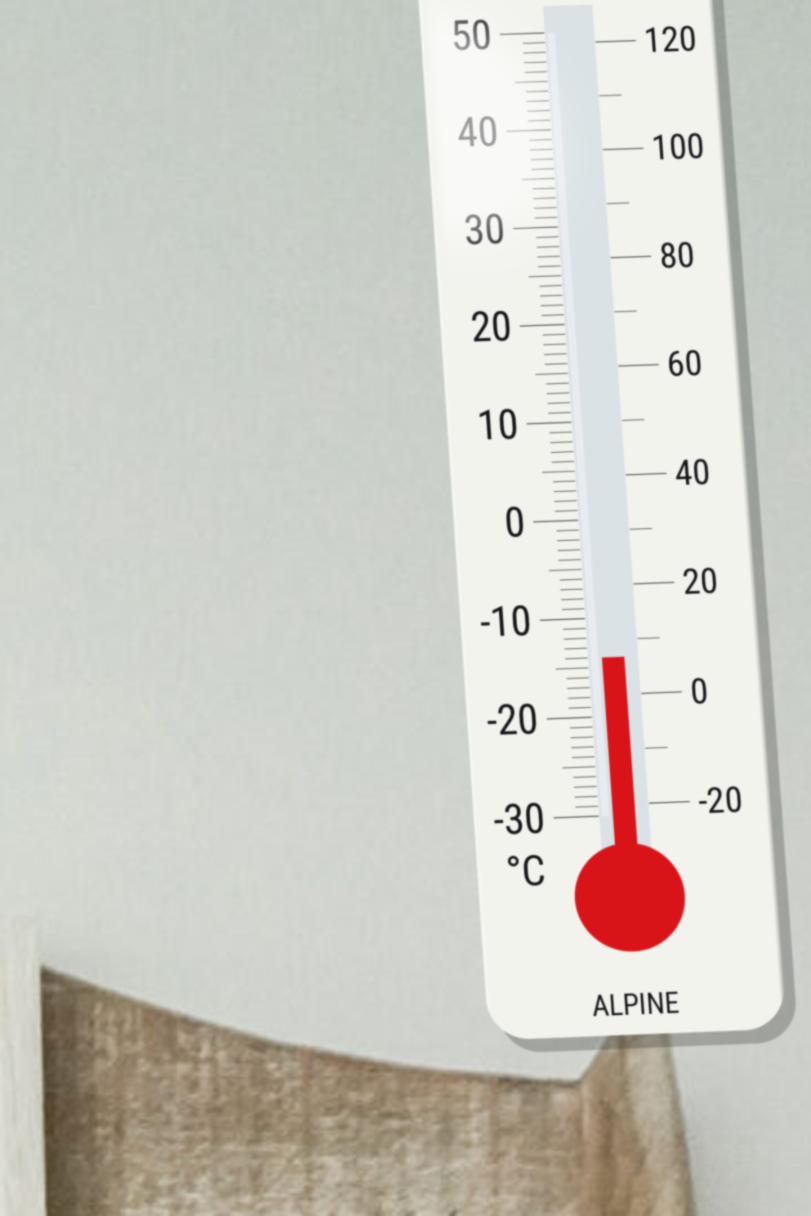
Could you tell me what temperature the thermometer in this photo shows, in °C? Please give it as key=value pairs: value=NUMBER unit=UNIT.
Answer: value=-14 unit=°C
